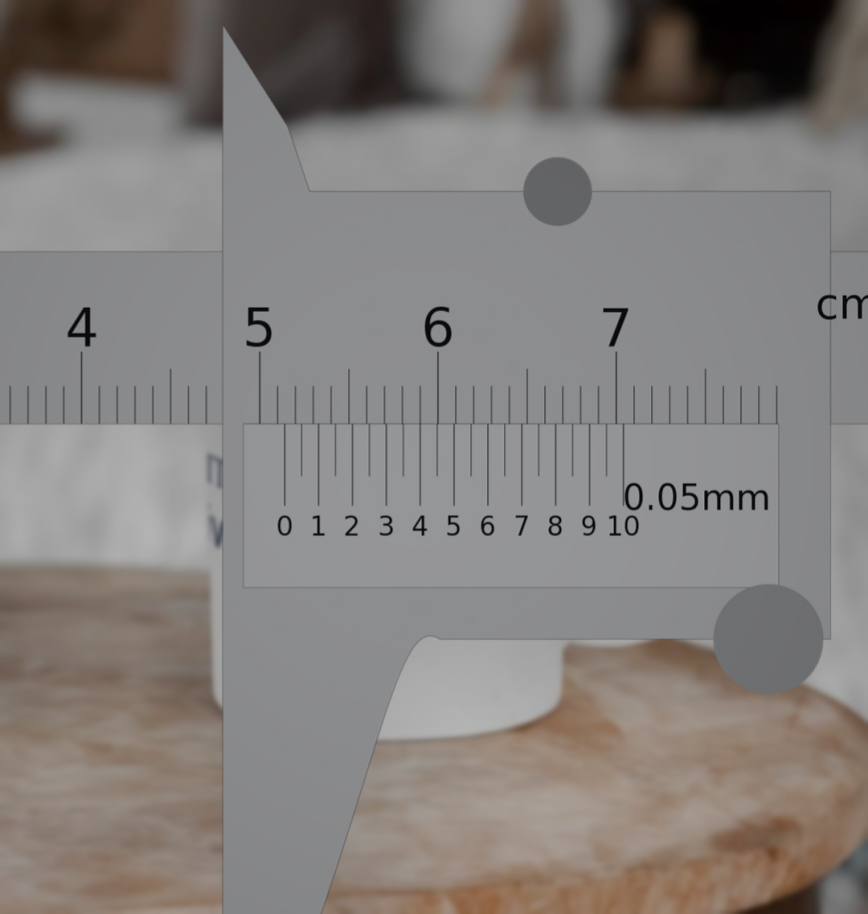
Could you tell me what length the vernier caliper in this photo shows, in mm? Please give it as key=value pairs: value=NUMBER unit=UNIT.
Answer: value=51.4 unit=mm
